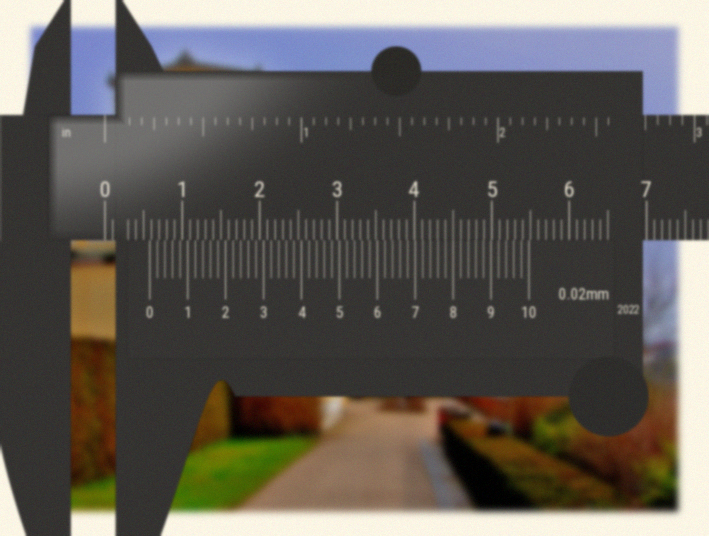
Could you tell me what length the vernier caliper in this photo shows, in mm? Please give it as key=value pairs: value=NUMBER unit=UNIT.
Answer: value=5.8 unit=mm
